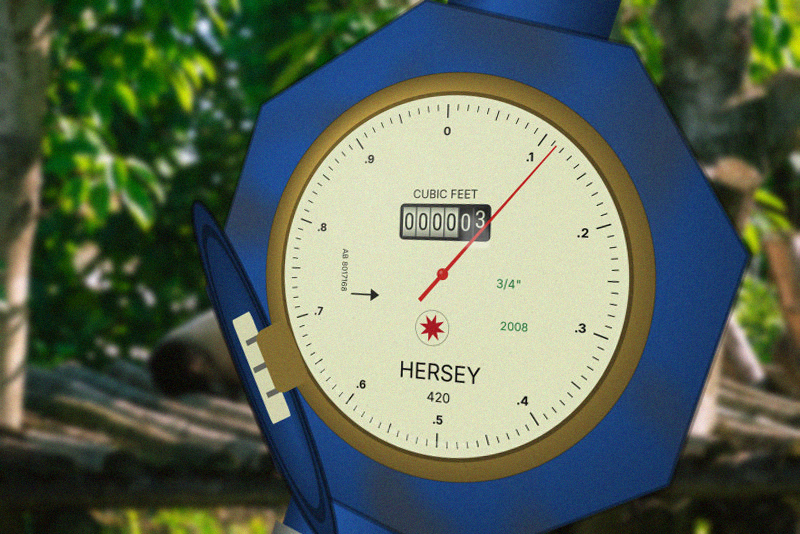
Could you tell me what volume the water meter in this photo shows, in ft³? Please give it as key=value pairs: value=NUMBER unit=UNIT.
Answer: value=3.11 unit=ft³
